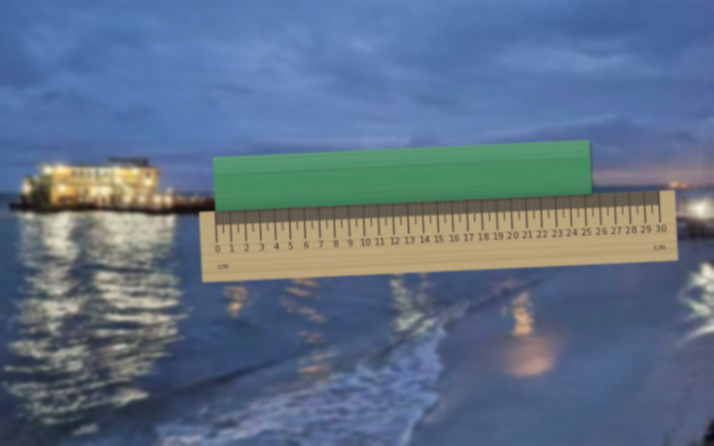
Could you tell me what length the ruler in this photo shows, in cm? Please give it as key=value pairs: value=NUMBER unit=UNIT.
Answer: value=25.5 unit=cm
